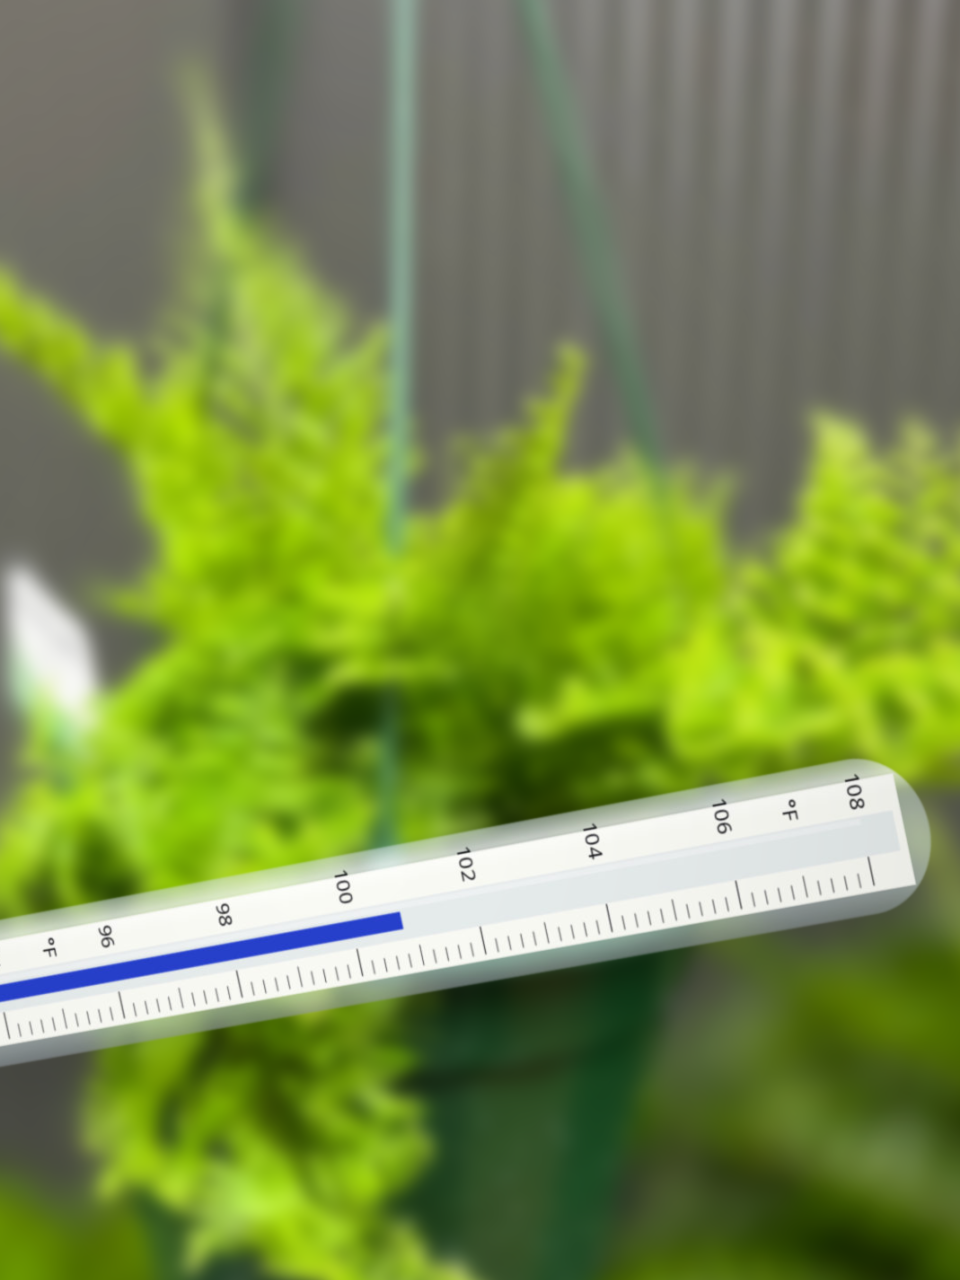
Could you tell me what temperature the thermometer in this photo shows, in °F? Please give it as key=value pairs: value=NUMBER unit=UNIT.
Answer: value=100.8 unit=°F
